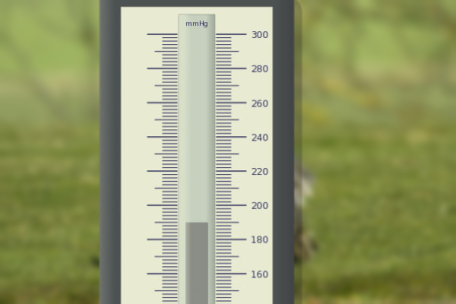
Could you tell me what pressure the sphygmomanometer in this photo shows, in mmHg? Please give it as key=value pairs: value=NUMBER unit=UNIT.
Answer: value=190 unit=mmHg
